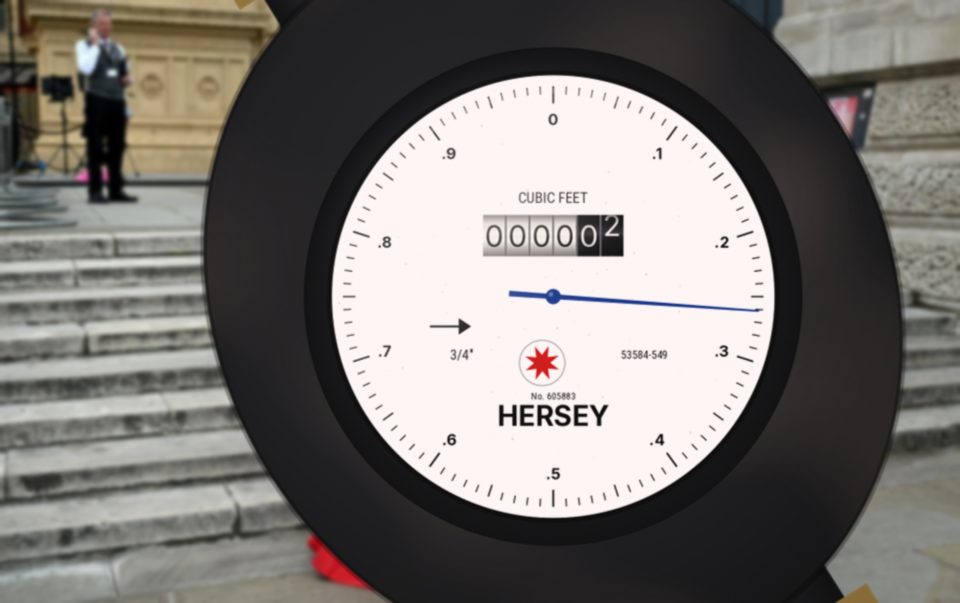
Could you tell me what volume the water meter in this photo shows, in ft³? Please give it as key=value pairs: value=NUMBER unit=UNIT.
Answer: value=2.26 unit=ft³
